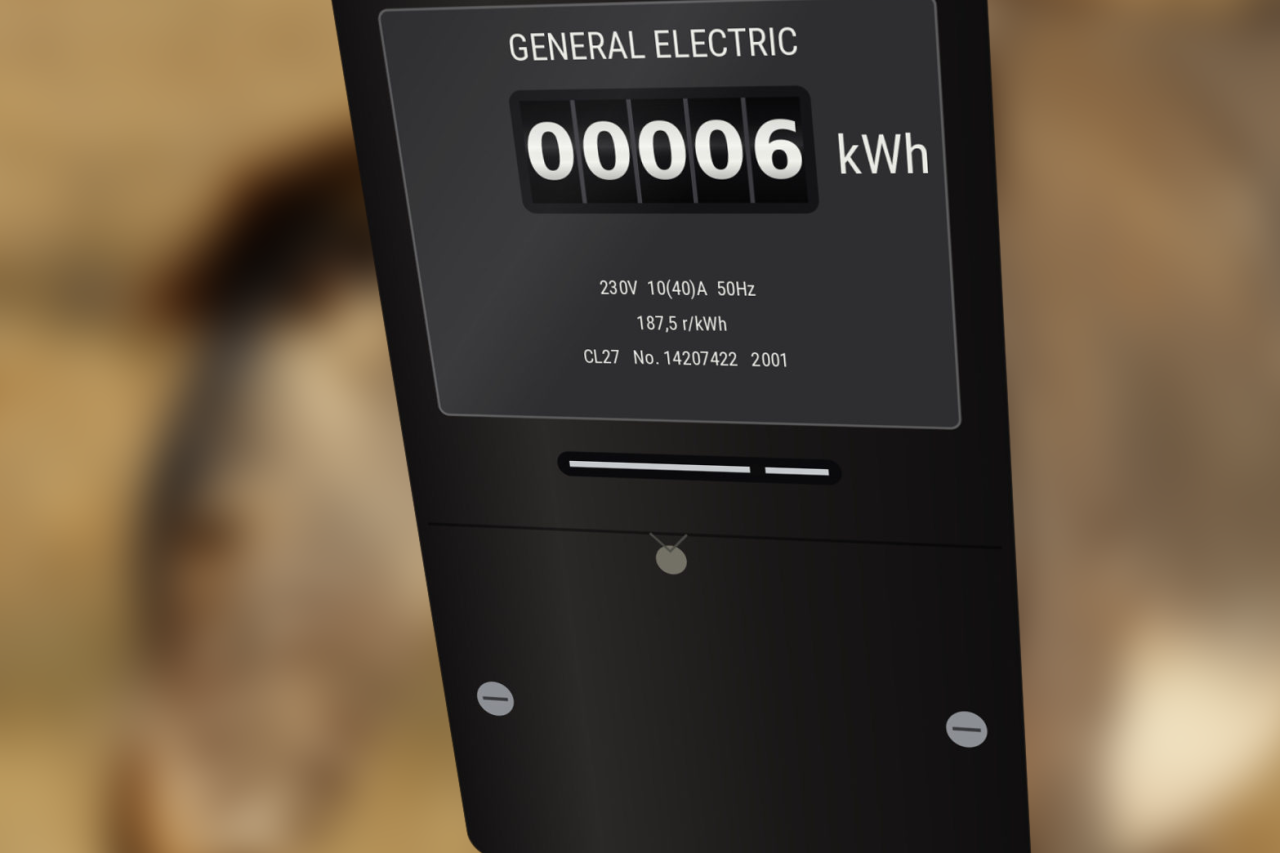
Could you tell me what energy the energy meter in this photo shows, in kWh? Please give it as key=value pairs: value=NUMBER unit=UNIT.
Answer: value=6 unit=kWh
